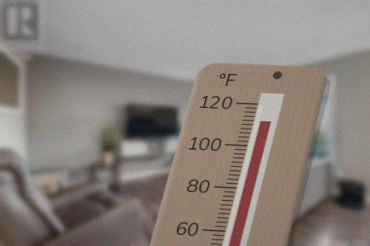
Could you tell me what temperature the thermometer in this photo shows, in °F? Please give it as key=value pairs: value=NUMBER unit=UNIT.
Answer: value=112 unit=°F
